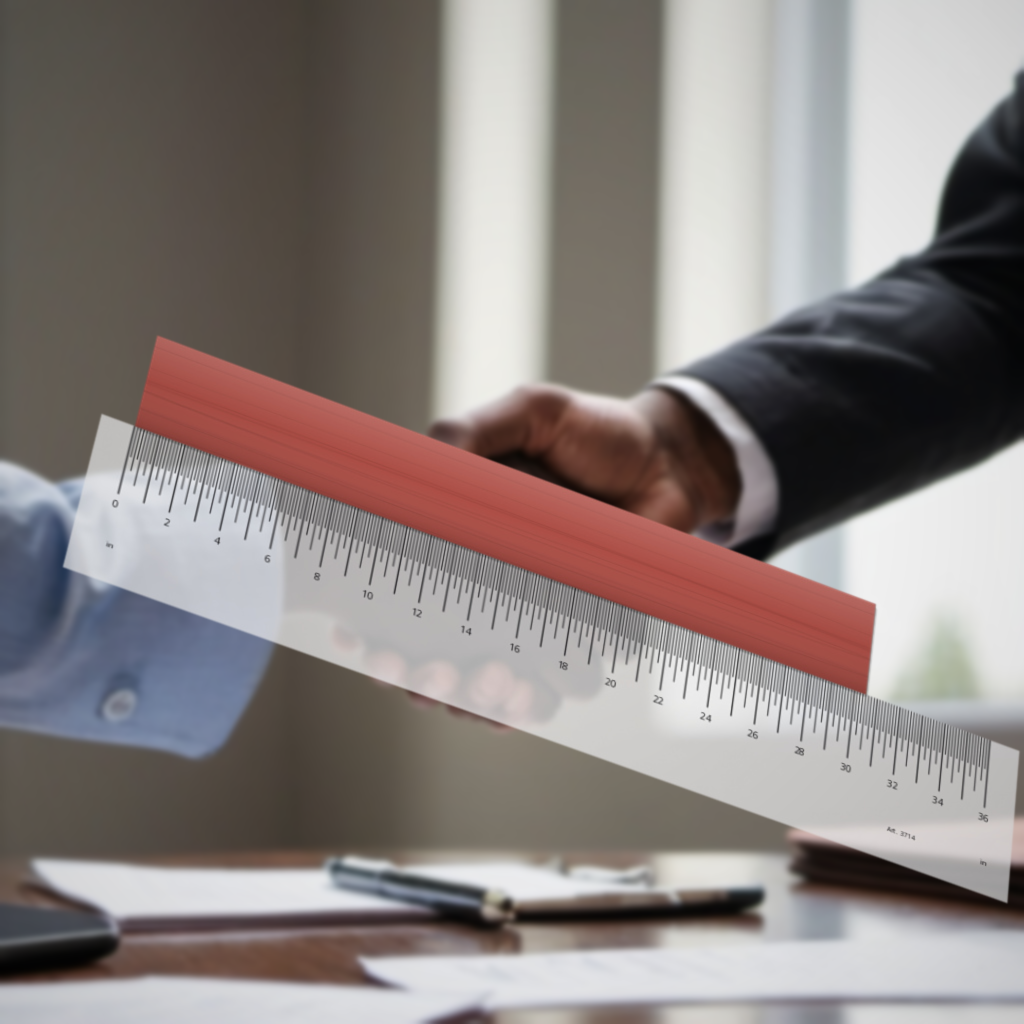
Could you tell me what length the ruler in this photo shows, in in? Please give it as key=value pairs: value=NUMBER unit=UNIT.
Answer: value=30.5 unit=in
